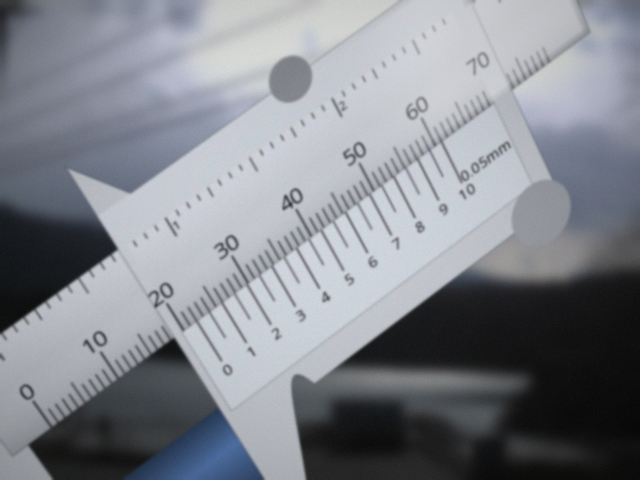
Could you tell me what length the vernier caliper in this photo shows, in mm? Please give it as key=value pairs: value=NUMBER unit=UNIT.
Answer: value=22.0 unit=mm
